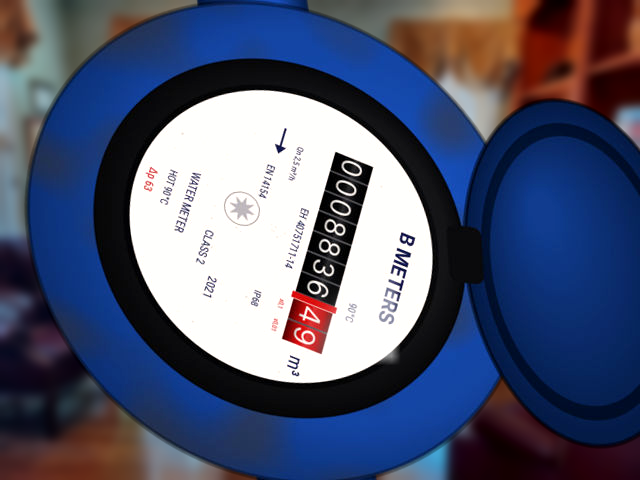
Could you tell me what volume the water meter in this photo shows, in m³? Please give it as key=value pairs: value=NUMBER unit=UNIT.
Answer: value=8836.49 unit=m³
